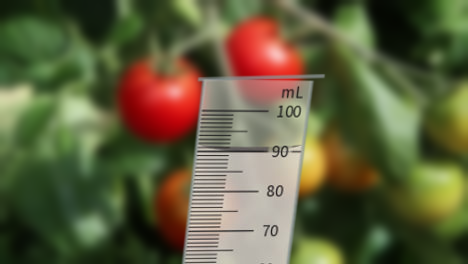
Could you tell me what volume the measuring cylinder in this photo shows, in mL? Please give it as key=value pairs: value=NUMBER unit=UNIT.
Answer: value=90 unit=mL
